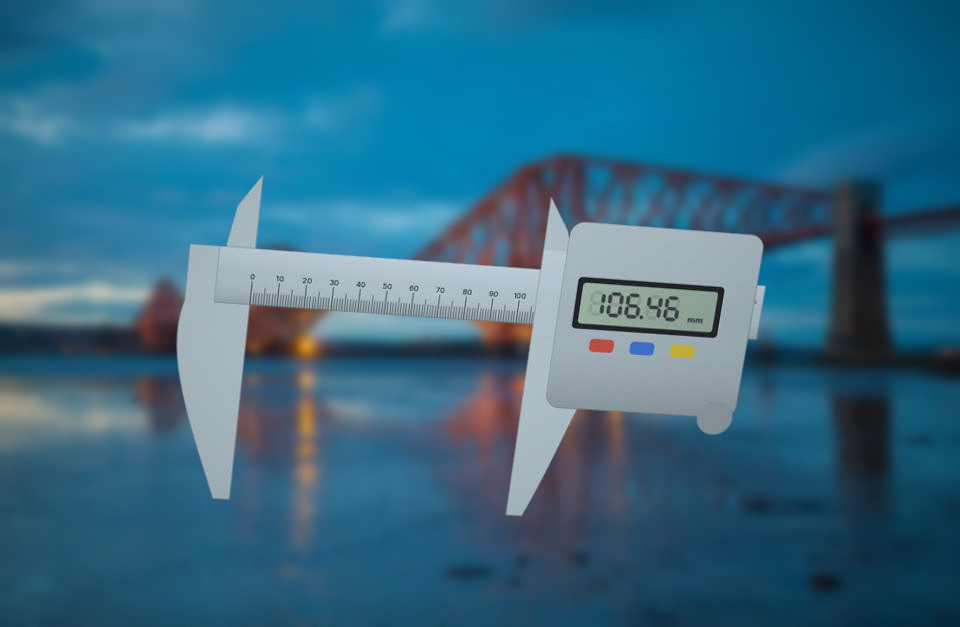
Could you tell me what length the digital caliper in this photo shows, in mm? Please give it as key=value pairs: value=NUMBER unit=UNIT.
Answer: value=106.46 unit=mm
